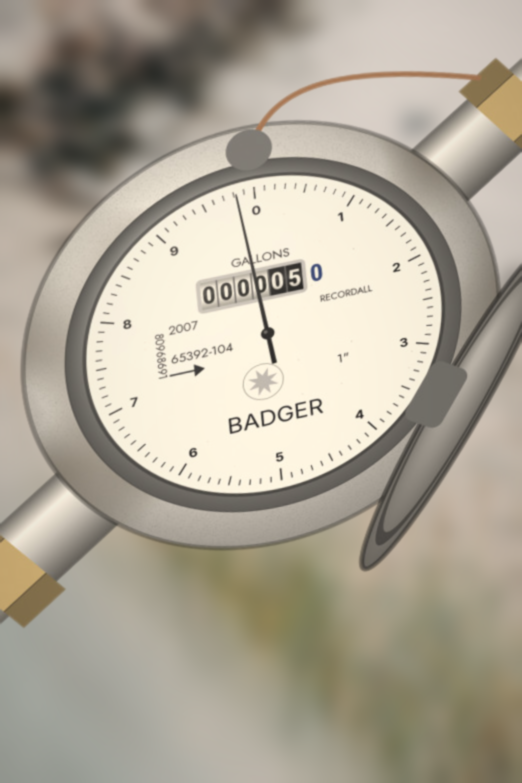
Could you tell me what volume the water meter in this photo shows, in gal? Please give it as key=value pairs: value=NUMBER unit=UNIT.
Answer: value=49.8 unit=gal
